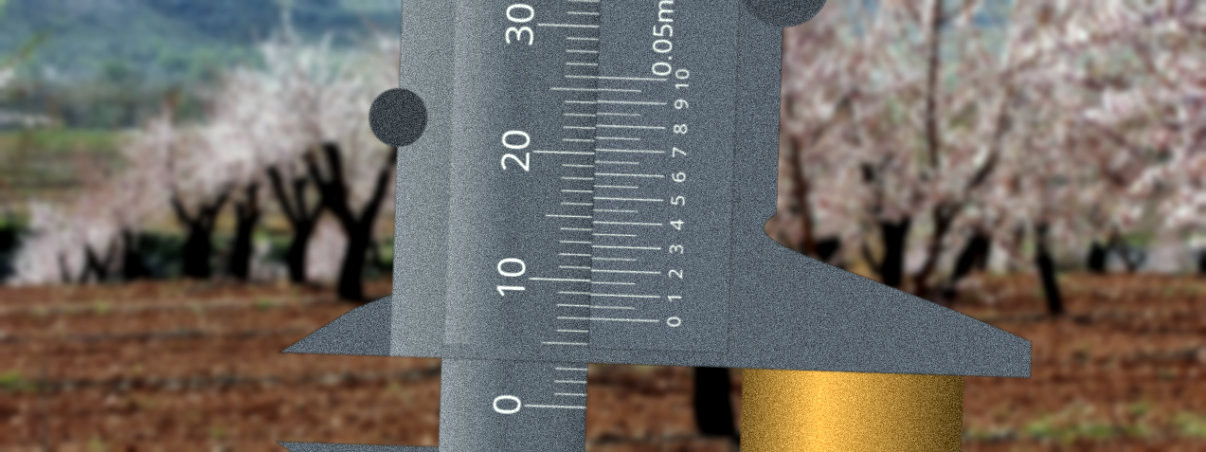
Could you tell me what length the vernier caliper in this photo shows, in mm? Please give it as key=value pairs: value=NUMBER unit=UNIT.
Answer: value=7.0 unit=mm
